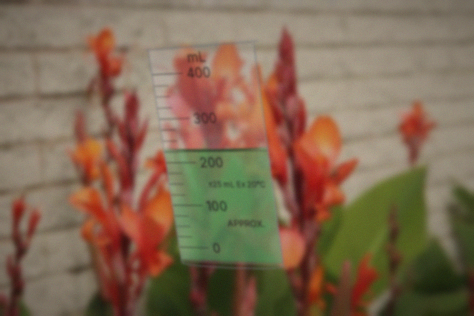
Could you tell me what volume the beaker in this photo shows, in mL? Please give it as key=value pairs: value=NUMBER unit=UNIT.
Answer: value=225 unit=mL
